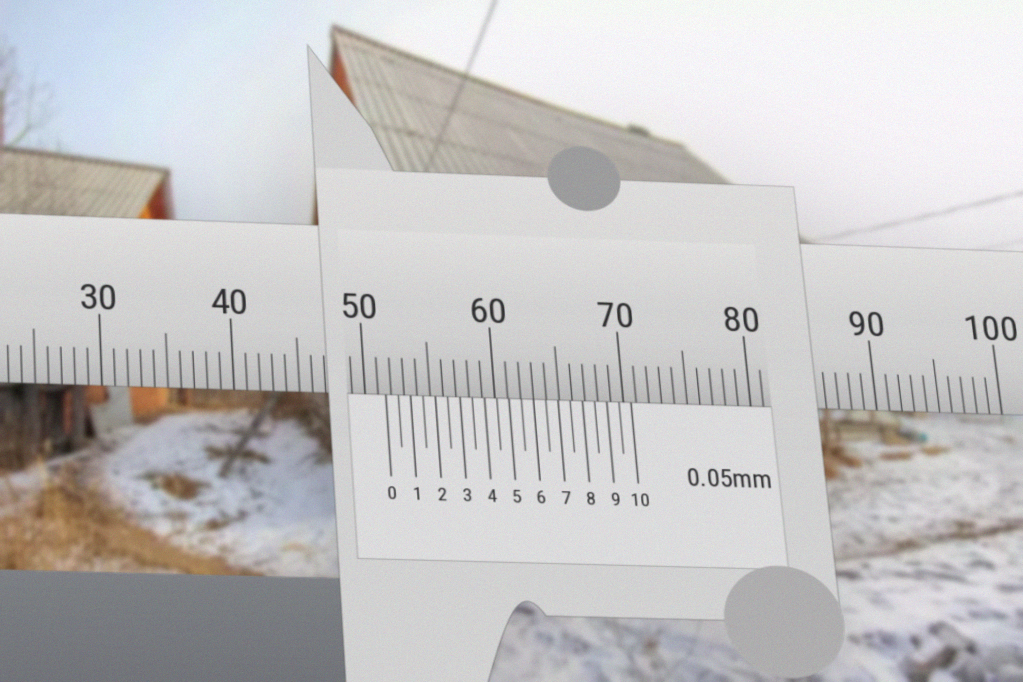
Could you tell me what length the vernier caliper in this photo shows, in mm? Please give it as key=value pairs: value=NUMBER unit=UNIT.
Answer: value=51.6 unit=mm
